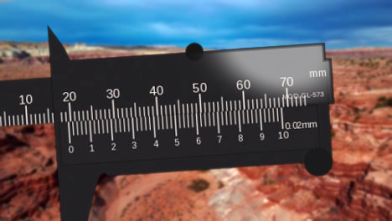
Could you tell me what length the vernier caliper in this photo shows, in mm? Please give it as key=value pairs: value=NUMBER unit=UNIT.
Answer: value=19.5 unit=mm
